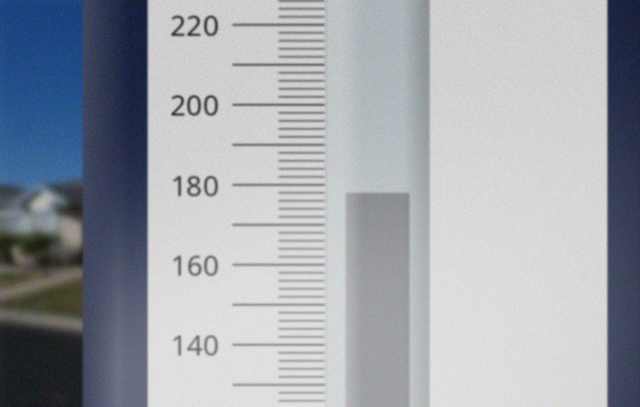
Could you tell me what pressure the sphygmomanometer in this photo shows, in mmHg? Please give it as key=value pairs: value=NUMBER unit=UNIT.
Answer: value=178 unit=mmHg
